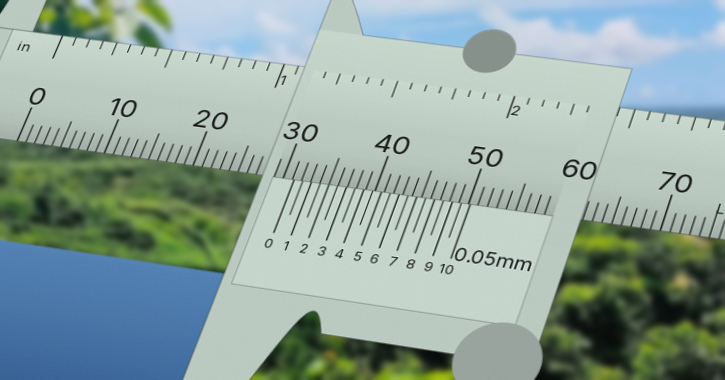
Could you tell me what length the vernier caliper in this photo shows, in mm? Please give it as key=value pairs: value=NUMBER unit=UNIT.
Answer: value=31.2 unit=mm
